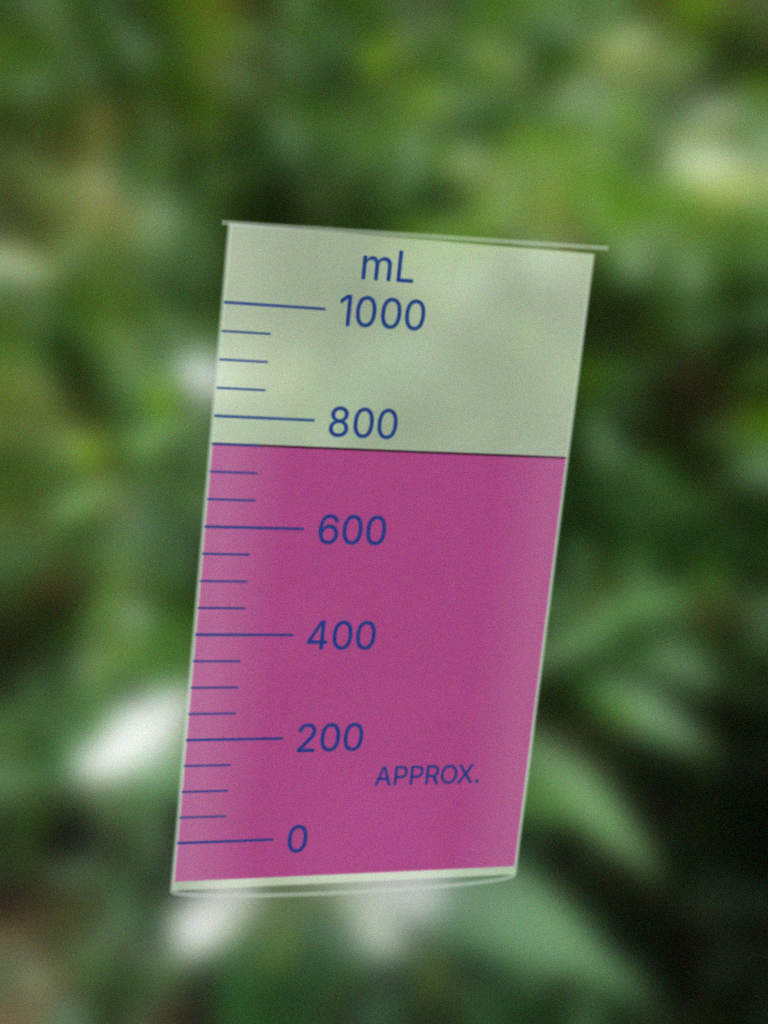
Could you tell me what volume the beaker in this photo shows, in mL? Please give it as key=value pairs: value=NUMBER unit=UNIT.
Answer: value=750 unit=mL
